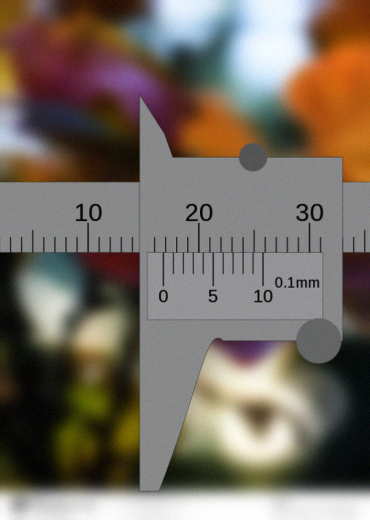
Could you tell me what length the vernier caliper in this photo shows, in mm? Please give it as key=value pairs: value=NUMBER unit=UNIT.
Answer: value=16.8 unit=mm
